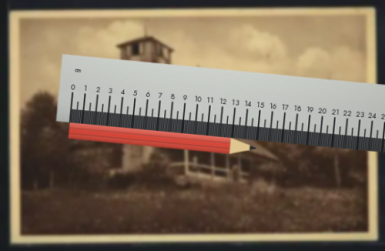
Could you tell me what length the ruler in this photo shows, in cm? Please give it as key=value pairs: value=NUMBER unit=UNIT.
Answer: value=15 unit=cm
